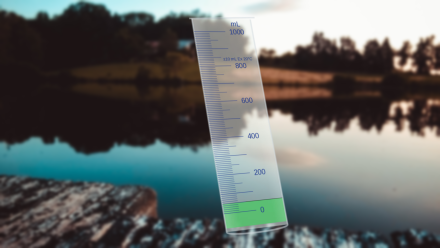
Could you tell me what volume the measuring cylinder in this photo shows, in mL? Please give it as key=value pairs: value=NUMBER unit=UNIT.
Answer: value=50 unit=mL
